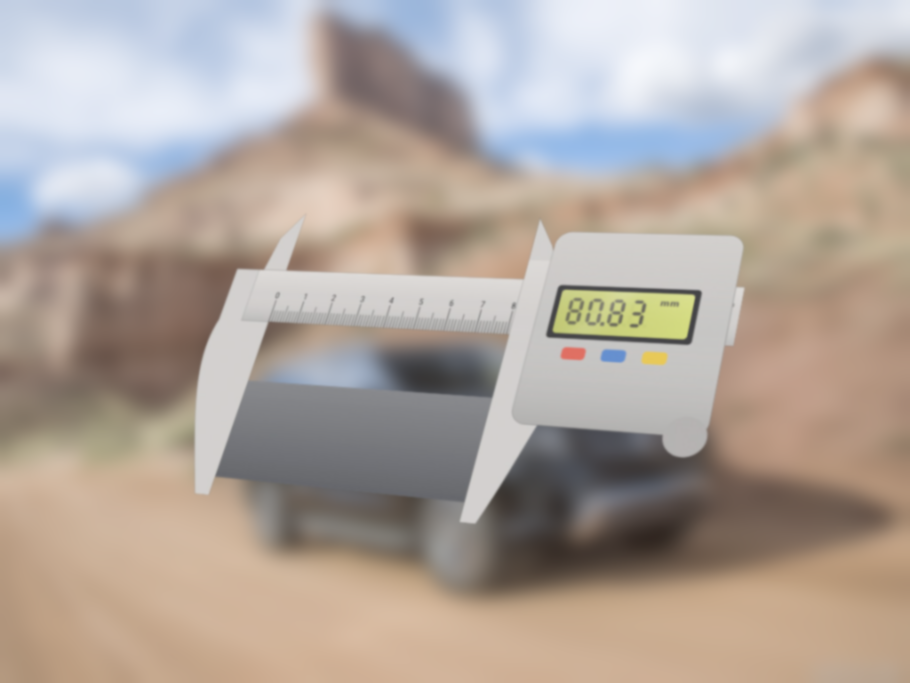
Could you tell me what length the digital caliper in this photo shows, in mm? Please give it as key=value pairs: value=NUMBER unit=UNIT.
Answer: value=80.83 unit=mm
